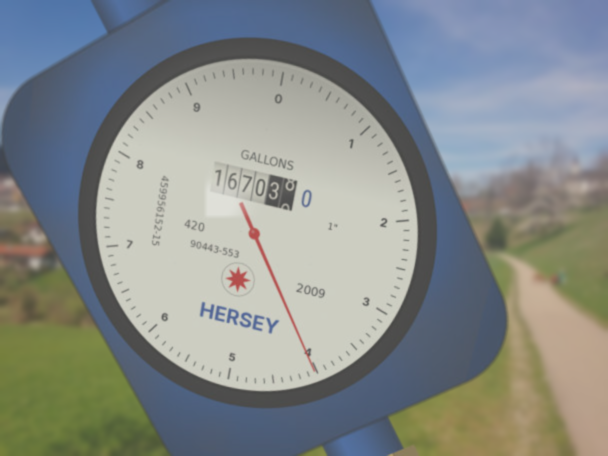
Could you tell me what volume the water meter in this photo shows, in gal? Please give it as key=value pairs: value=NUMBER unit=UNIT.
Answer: value=1670384.0 unit=gal
